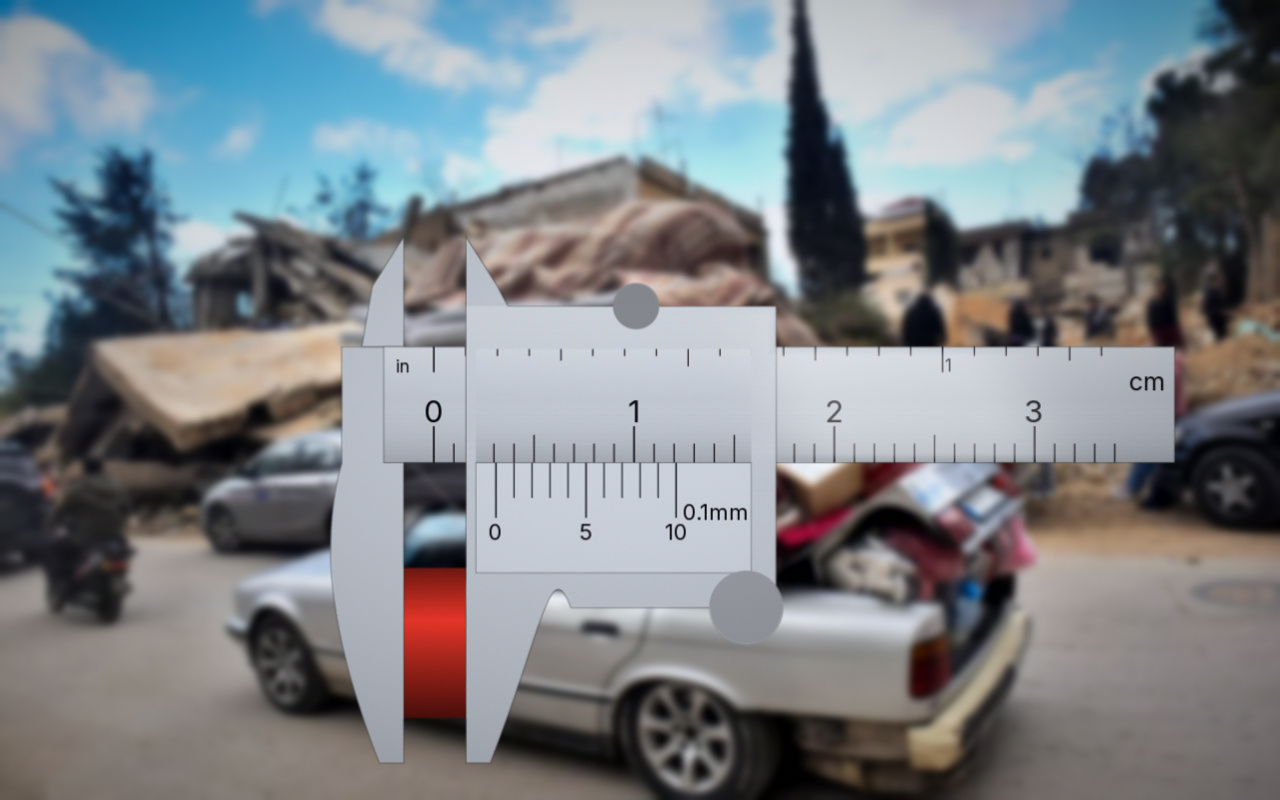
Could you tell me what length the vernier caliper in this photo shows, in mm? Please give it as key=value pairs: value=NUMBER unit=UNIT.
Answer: value=3.1 unit=mm
